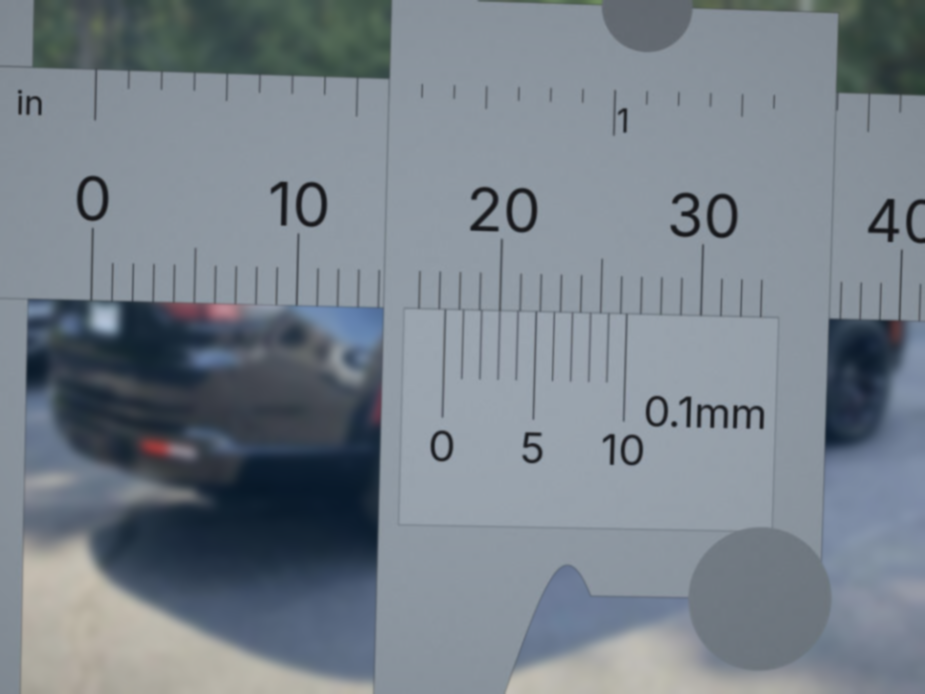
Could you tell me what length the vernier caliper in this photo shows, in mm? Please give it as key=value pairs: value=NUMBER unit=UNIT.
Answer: value=17.3 unit=mm
